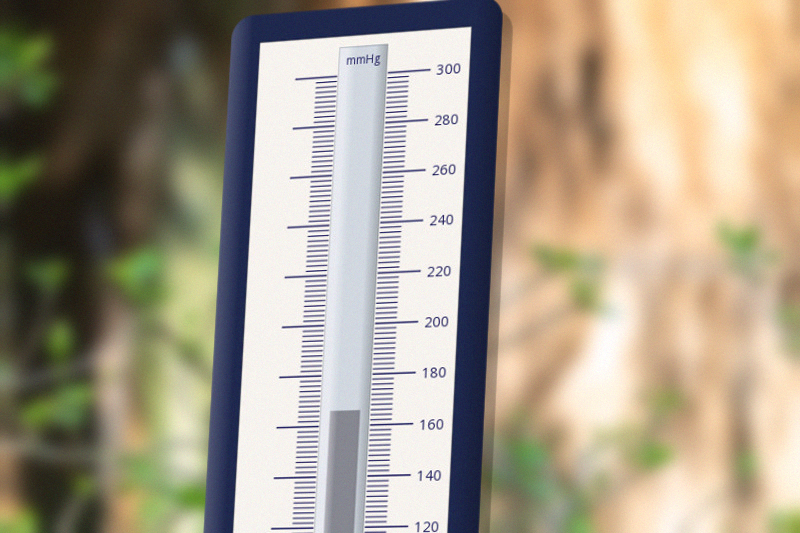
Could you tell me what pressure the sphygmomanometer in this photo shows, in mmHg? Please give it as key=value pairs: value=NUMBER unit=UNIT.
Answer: value=166 unit=mmHg
